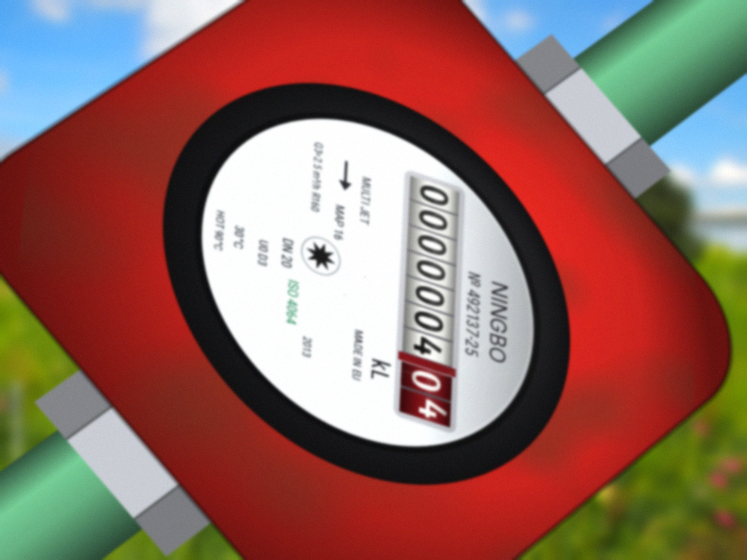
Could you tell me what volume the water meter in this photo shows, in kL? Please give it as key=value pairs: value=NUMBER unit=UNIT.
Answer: value=4.04 unit=kL
